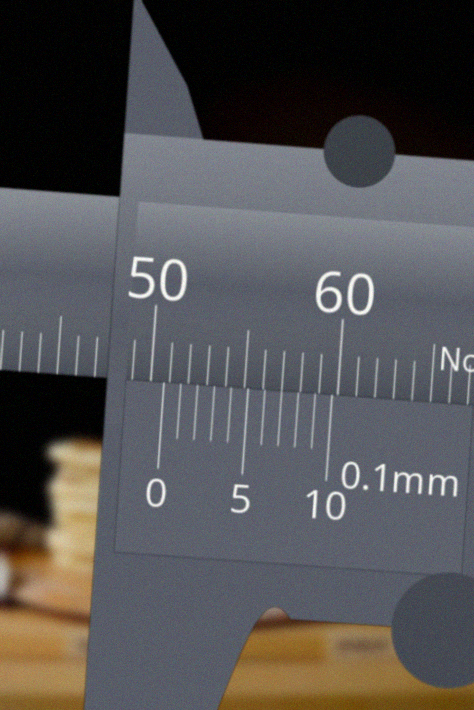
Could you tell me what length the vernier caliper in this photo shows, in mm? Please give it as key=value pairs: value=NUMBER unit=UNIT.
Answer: value=50.7 unit=mm
